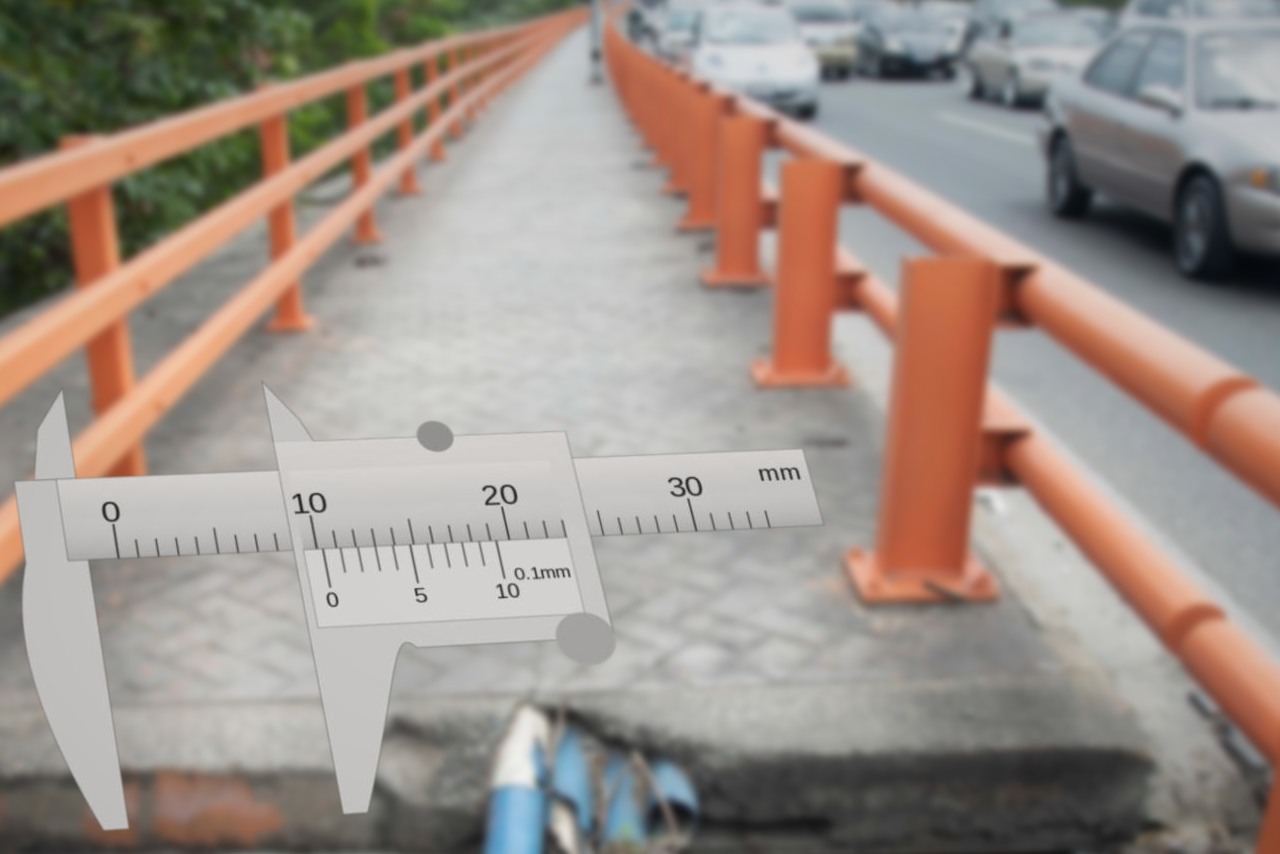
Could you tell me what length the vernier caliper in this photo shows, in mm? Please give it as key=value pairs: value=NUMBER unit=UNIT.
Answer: value=10.3 unit=mm
